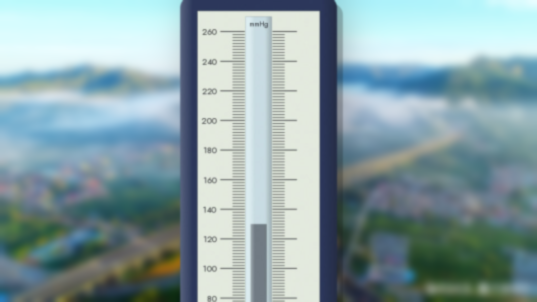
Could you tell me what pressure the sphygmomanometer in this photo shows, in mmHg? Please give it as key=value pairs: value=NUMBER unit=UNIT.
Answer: value=130 unit=mmHg
